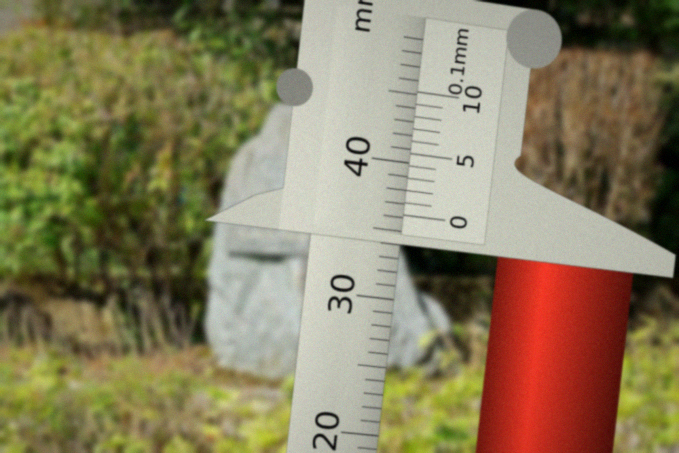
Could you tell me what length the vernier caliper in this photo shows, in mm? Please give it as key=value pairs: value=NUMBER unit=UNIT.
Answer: value=36.2 unit=mm
